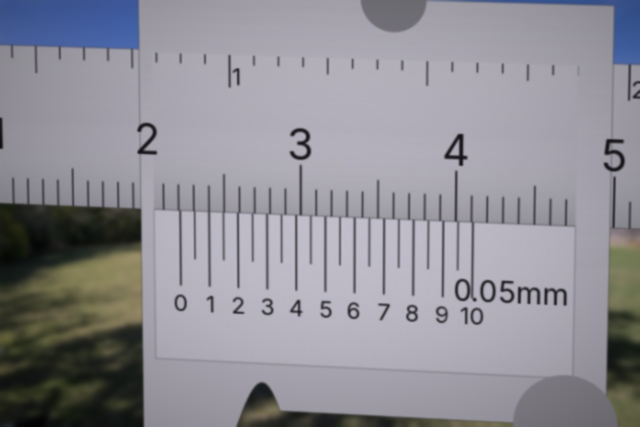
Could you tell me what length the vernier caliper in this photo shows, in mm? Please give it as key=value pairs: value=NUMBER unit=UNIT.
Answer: value=22.1 unit=mm
